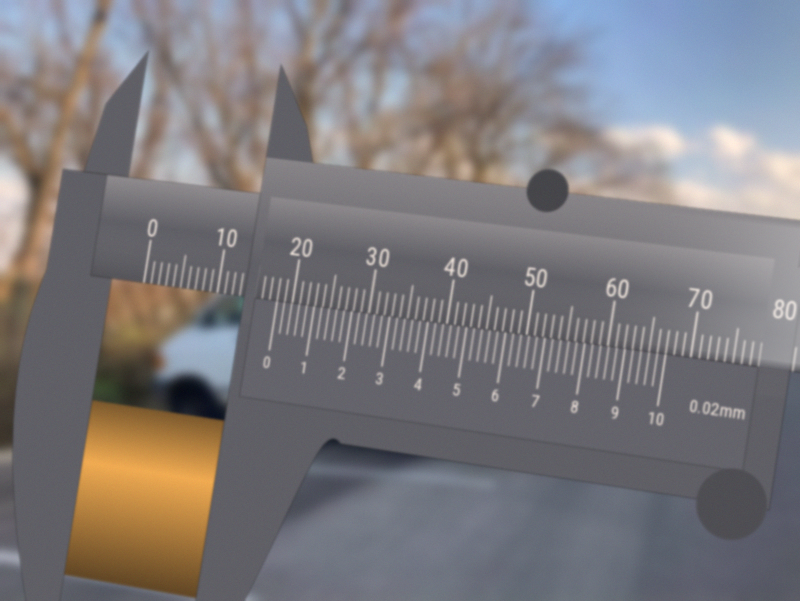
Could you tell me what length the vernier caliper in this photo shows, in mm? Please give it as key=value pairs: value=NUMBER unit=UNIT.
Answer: value=18.0 unit=mm
